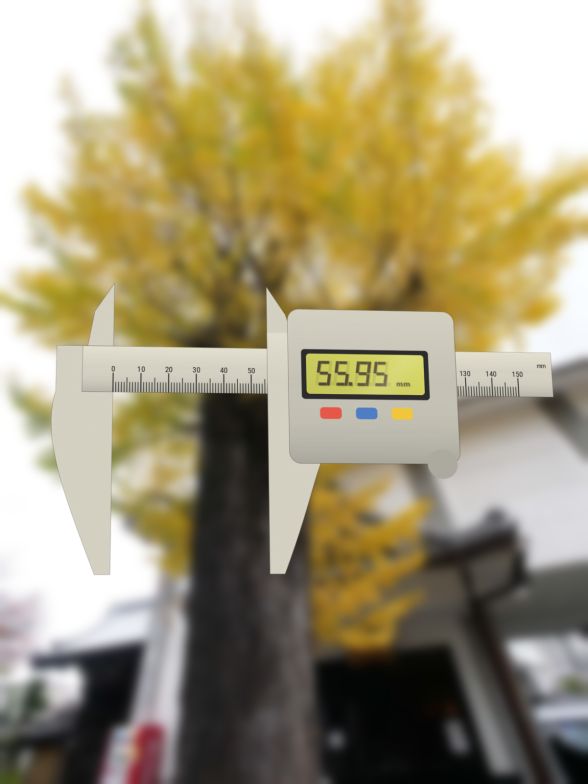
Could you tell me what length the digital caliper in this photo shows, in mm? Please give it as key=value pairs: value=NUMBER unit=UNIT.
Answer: value=55.95 unit=mm
